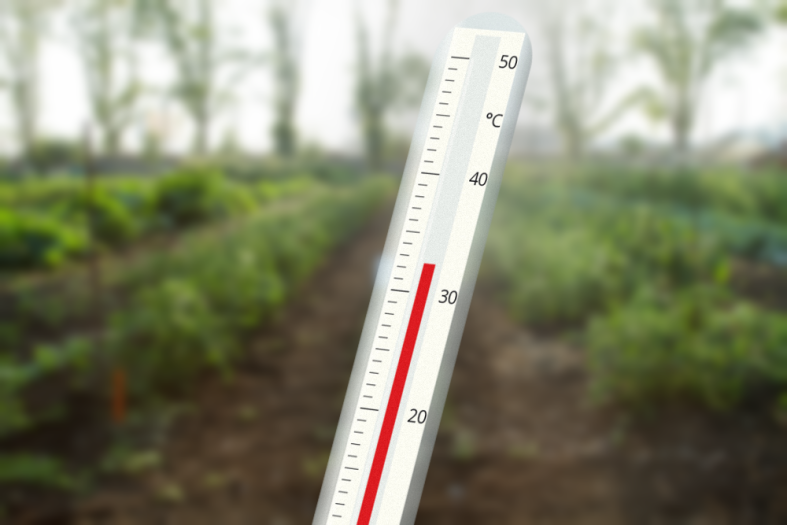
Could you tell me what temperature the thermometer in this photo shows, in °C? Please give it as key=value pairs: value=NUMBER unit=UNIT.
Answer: value=32.5 unit=°C
